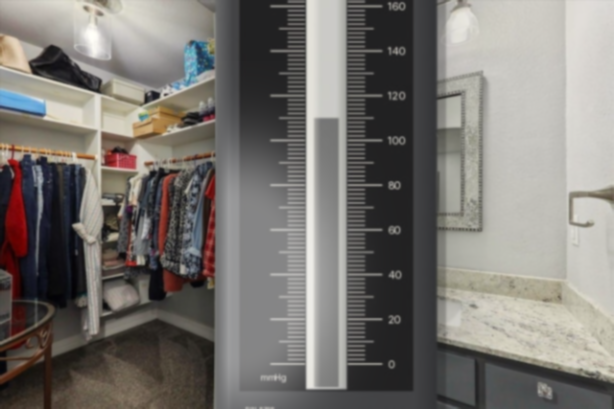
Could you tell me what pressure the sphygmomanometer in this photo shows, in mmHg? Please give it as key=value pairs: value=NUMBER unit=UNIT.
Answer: value=110 unit=mmHg
